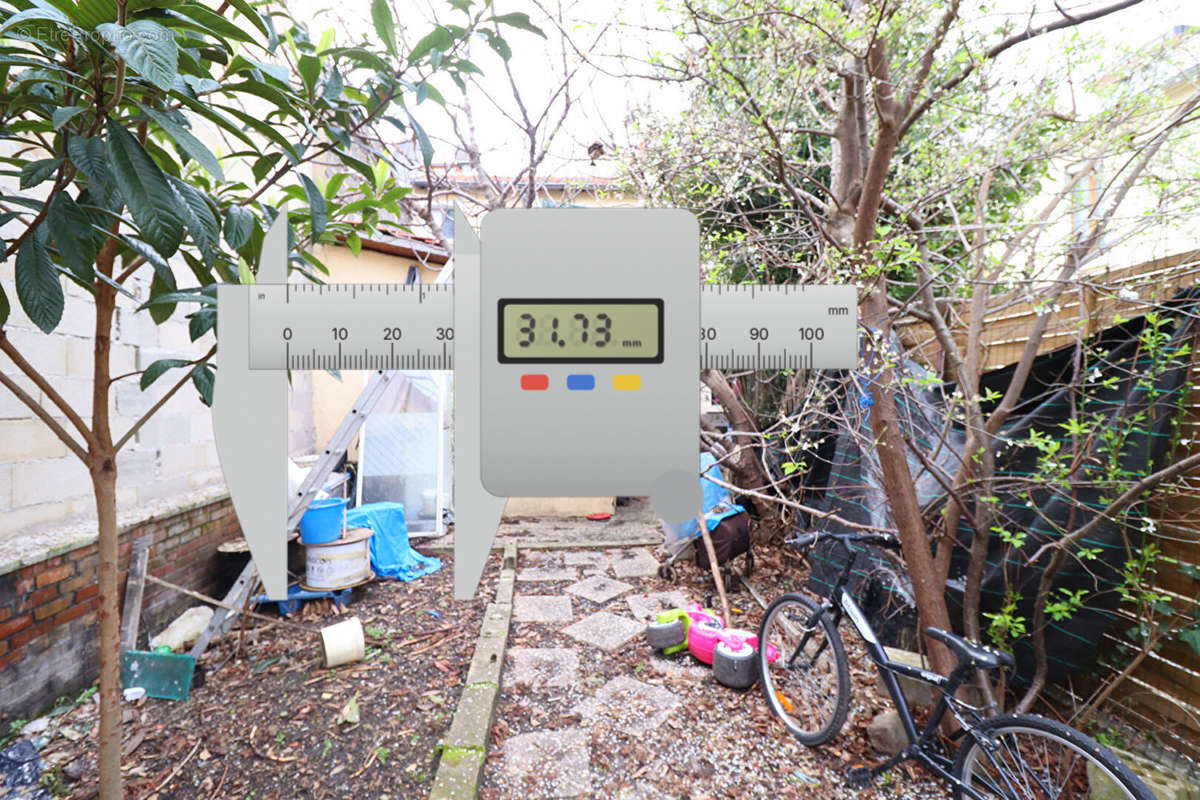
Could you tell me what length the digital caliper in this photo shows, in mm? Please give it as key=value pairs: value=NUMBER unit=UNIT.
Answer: value=31.73 unit=mm
